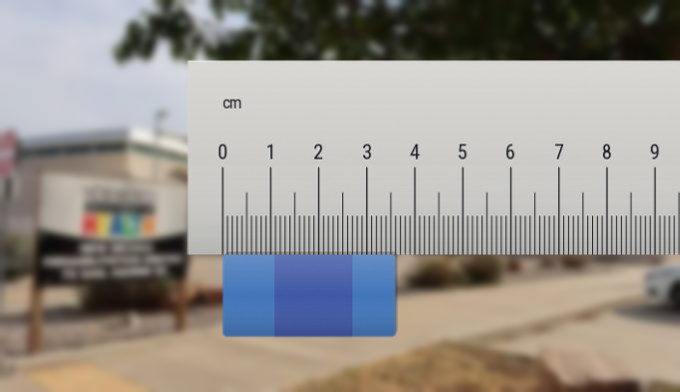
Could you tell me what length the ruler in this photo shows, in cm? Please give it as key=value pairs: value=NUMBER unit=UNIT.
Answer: value=3.6 unit=cm
